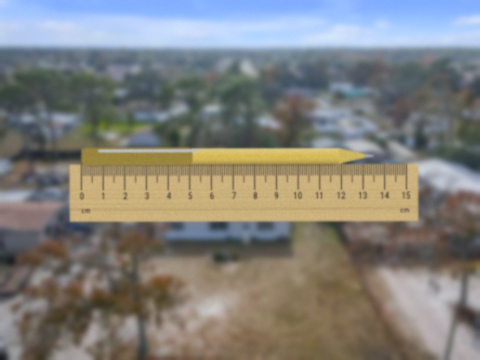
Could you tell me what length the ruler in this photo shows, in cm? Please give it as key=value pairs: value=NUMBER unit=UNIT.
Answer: value=13.5 unit=cm
